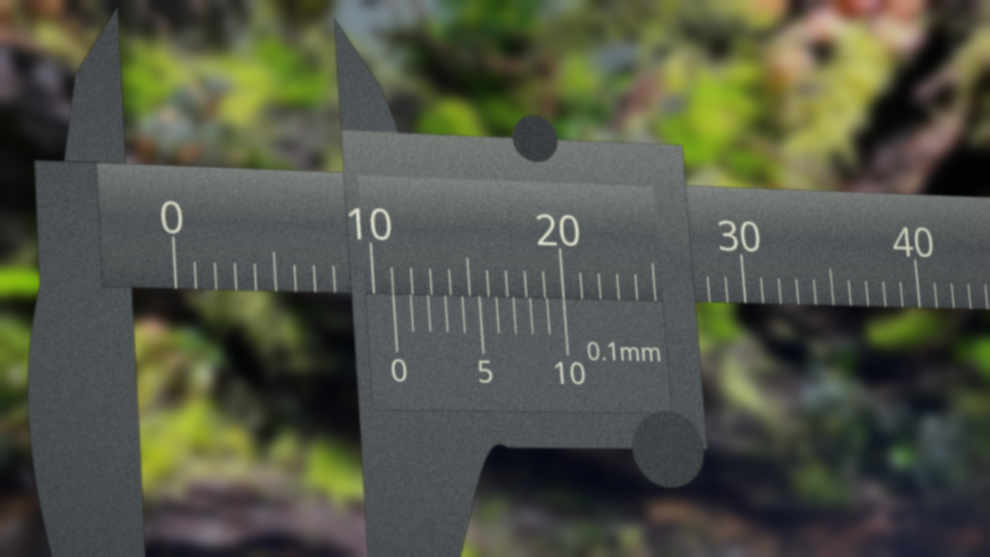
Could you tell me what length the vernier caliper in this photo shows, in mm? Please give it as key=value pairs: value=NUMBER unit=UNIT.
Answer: value=11.0 unit=mm
